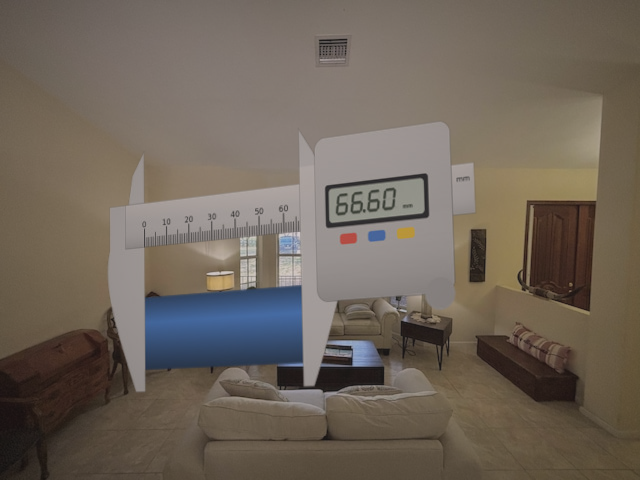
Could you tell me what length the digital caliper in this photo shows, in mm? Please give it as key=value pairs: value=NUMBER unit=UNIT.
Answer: value=66.60 unit=mm
